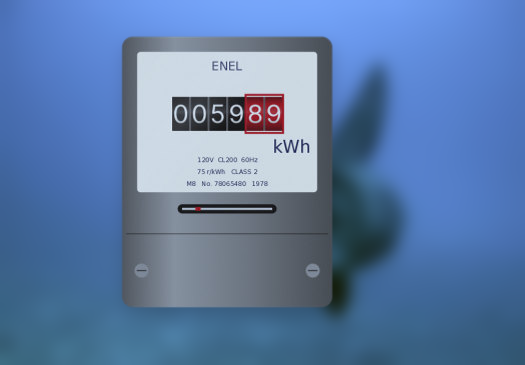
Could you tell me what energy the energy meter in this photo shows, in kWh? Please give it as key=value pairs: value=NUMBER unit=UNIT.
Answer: value=59.89 unit=kWh
